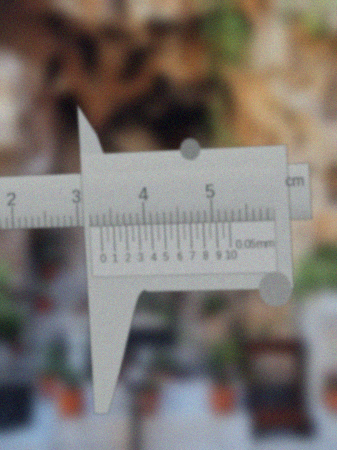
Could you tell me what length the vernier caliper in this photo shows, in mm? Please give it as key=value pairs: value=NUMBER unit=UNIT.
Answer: value=33.5 unit=mm
